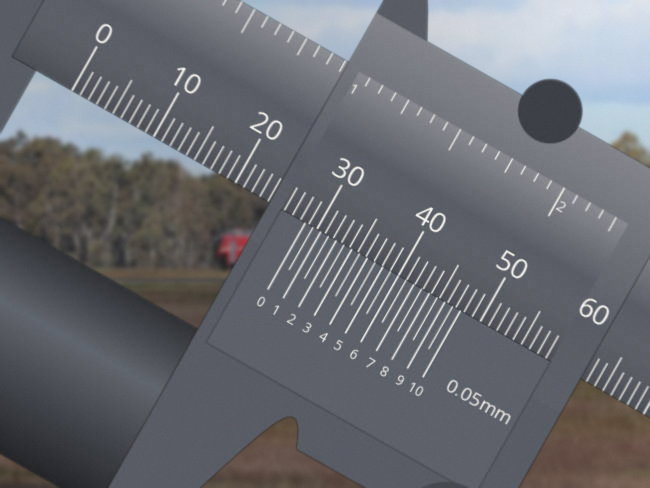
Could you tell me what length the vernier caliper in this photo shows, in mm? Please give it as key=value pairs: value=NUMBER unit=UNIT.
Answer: value=28.6 unit=mm
